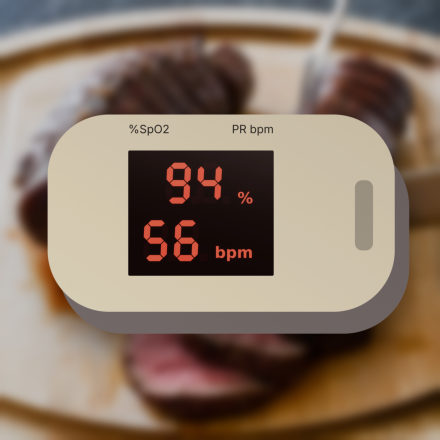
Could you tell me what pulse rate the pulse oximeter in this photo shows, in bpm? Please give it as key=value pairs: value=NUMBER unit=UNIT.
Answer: value=56 unit=bpm
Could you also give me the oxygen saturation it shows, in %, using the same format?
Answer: value=94 unit=%
